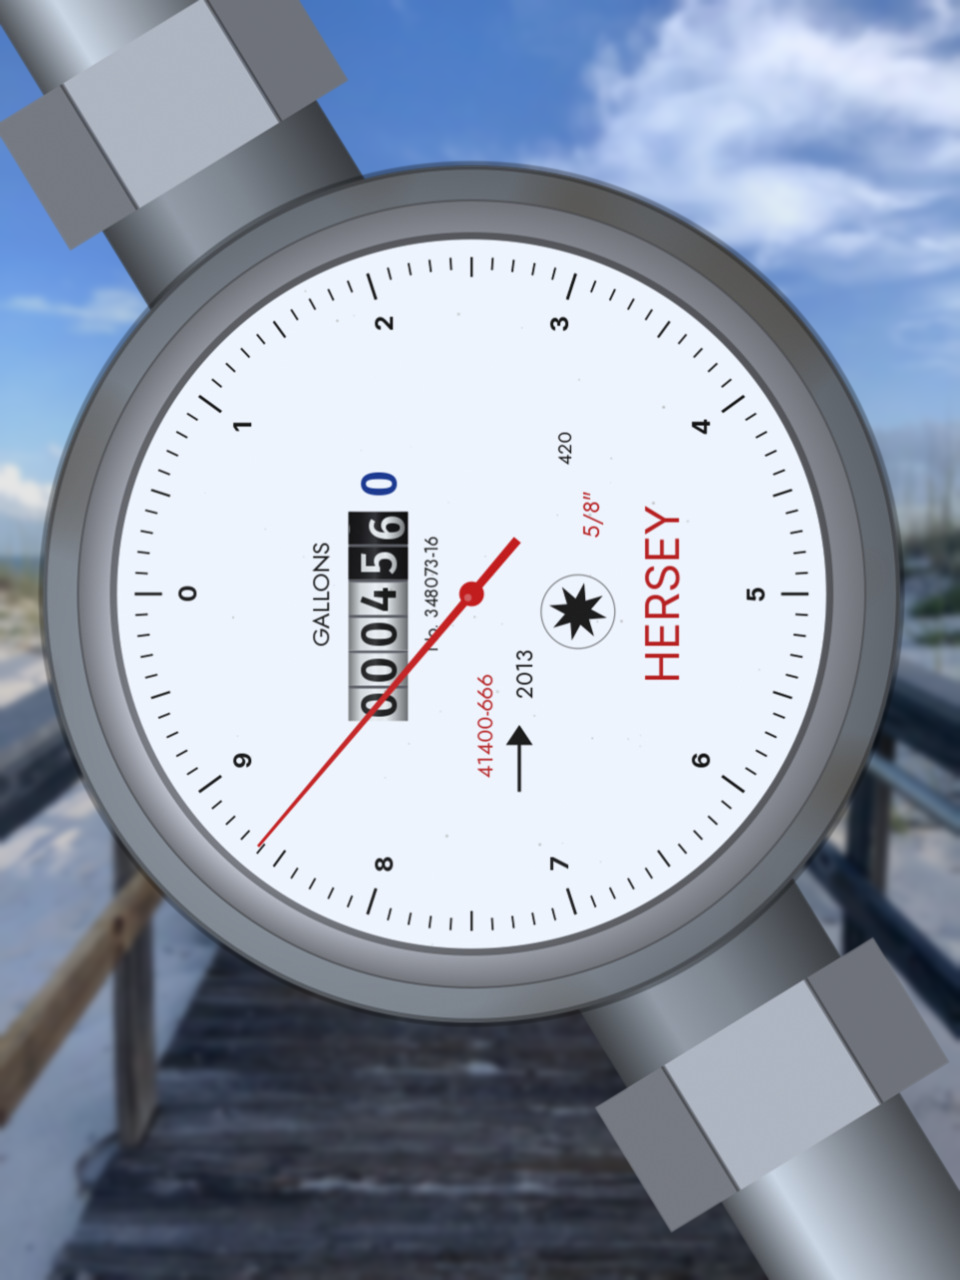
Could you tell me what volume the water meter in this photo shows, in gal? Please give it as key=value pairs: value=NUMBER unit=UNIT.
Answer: value=4558.6 unit=gal
